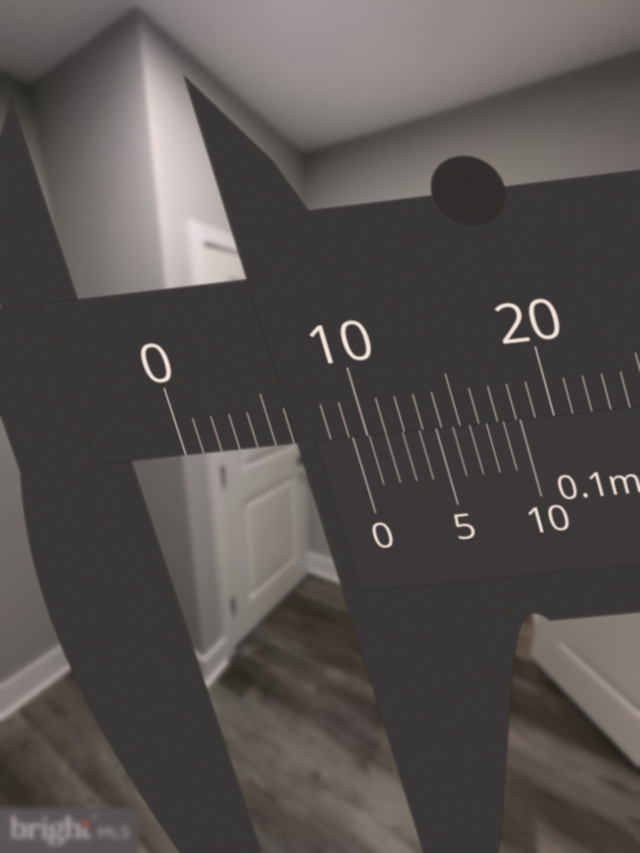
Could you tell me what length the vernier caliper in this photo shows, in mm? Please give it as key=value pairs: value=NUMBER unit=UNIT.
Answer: value=9.2 unit=mm
